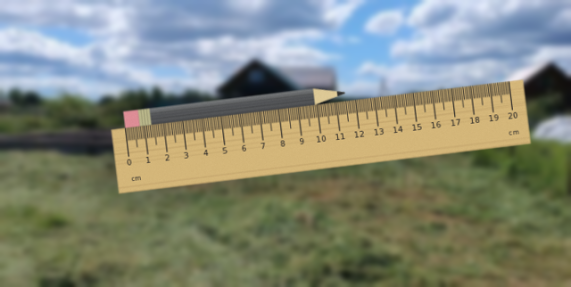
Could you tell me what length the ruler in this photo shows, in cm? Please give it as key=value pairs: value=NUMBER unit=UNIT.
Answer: value=11.5 unit=cm
